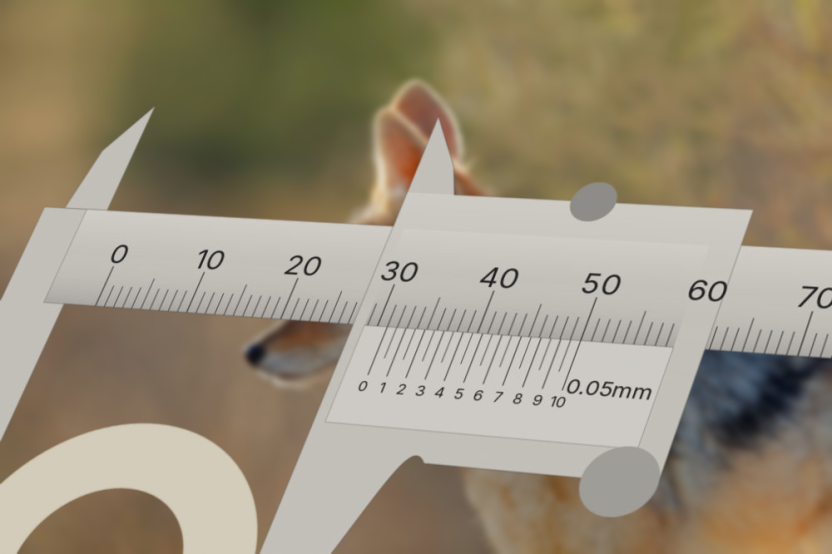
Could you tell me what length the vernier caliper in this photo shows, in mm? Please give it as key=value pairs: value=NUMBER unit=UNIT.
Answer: value=31.0 unit=mm
